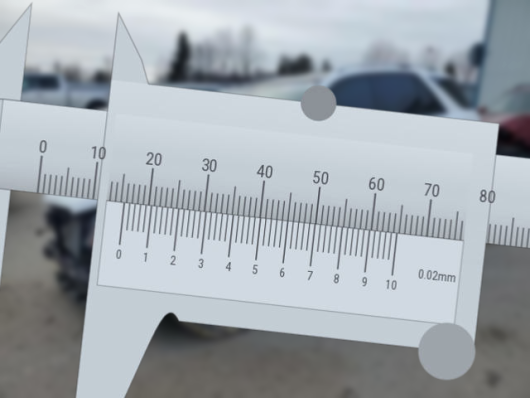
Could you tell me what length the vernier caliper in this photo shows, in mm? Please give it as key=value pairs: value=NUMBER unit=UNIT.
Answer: value=15.6 unit=mm
